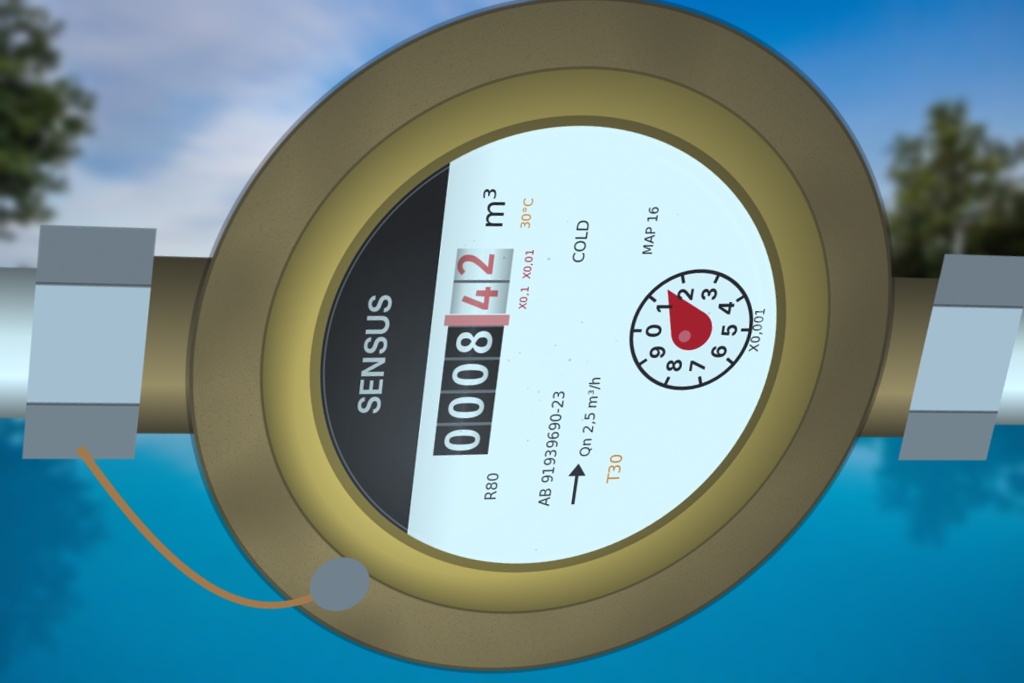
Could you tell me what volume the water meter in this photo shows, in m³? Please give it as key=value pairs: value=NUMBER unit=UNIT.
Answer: value=8.421 unit=m³
